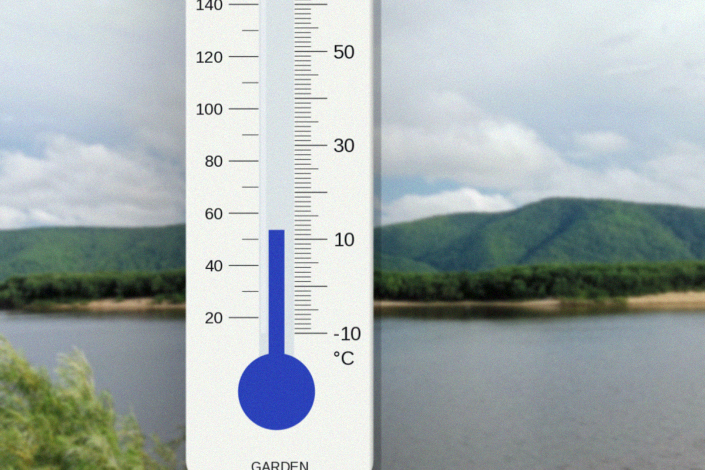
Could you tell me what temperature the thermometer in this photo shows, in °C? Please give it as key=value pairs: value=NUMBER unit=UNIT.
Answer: value=12 unit=°C
